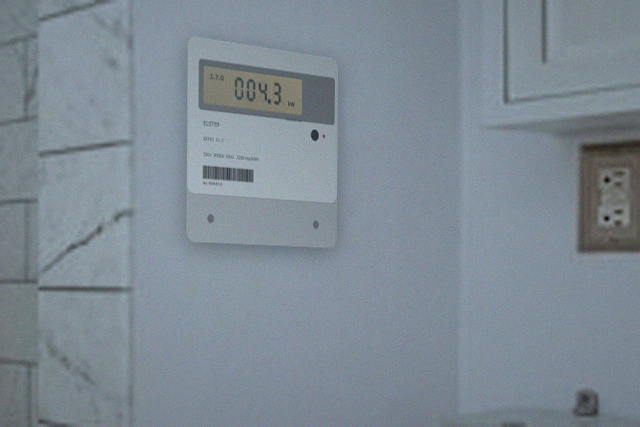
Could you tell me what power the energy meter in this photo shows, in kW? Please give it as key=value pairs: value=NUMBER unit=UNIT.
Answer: value=4.3 unit=kW
